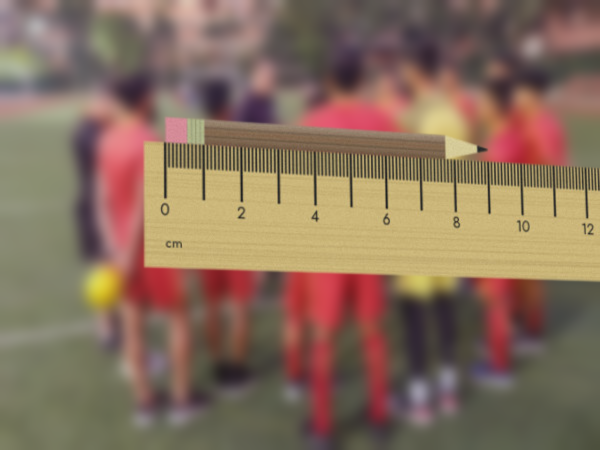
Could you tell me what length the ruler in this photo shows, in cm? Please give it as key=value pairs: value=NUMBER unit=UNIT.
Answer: value=9 unit=cm
